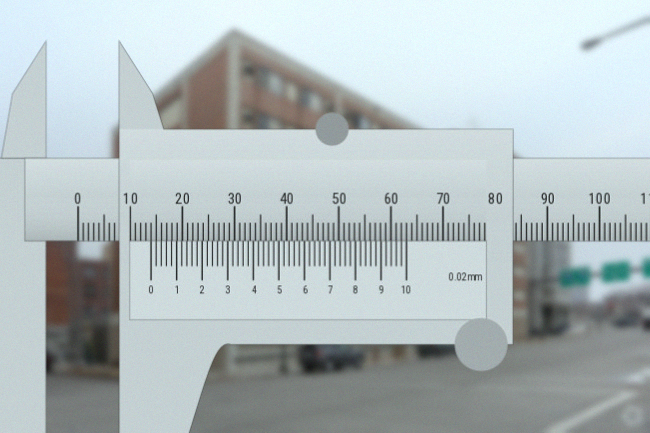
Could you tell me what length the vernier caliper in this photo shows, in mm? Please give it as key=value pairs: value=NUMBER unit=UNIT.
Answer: value=14.0 unit=mm
